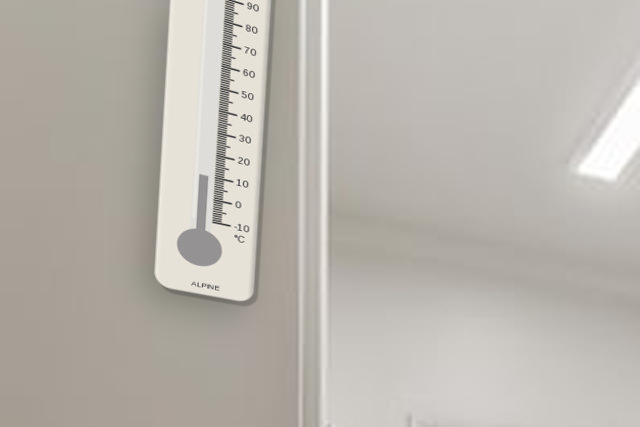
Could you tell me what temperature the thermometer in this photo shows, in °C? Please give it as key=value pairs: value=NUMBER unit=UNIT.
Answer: value=10 unit=°C
